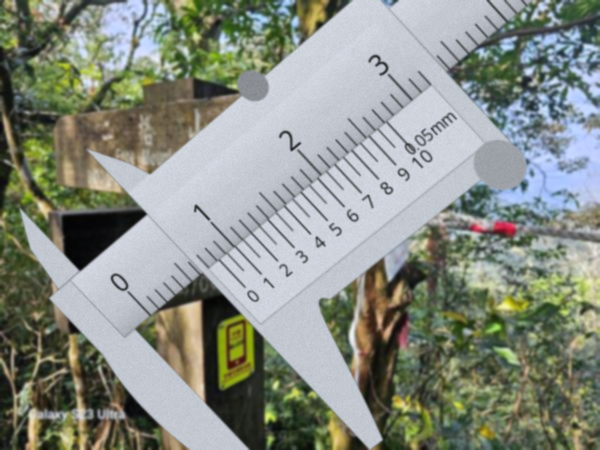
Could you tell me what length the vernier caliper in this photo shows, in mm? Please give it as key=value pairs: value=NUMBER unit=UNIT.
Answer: value=8.2 unit=mm
